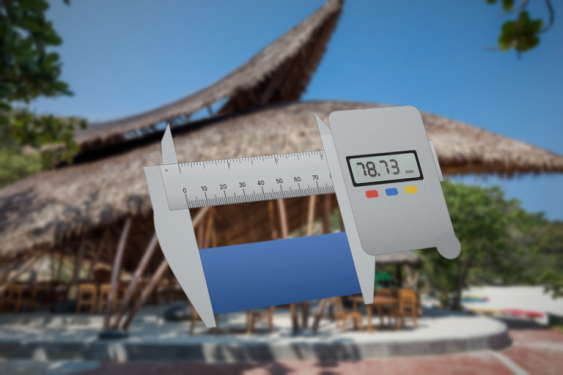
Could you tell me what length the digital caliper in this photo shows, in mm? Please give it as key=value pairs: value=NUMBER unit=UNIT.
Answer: value=78.73 unit=mm
